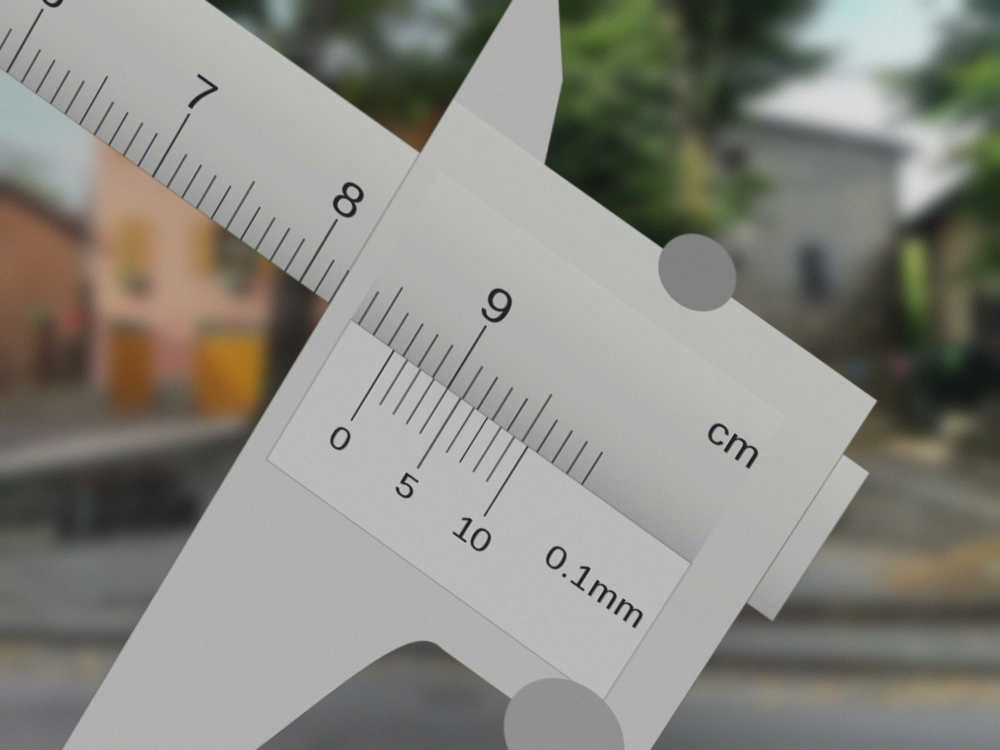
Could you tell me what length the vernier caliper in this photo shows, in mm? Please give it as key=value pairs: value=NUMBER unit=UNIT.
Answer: value=86.4 unit=mm
